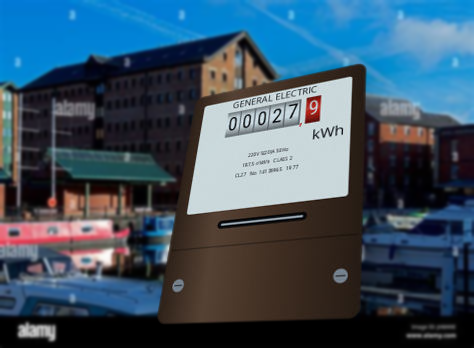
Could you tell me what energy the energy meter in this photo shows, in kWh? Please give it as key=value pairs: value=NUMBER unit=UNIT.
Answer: value=27.9 unit=kWh
